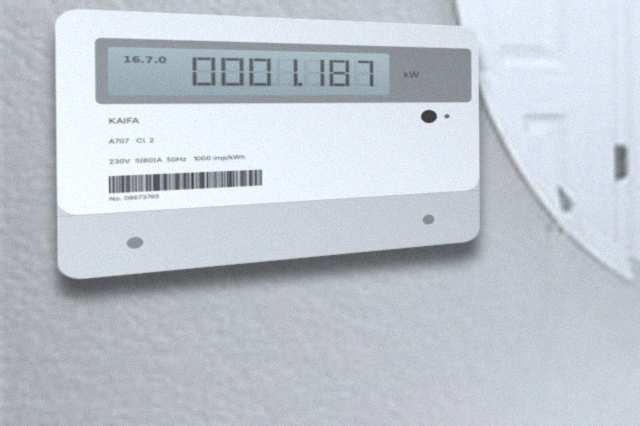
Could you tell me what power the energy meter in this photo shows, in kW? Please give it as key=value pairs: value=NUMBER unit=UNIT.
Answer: value=1.187 unit=kW
